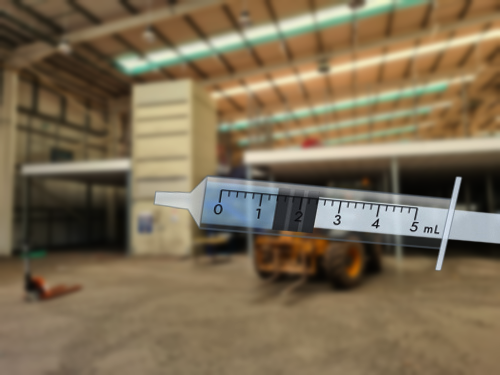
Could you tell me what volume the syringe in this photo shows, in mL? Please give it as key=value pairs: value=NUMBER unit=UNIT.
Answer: value=1.4 unit=mL
